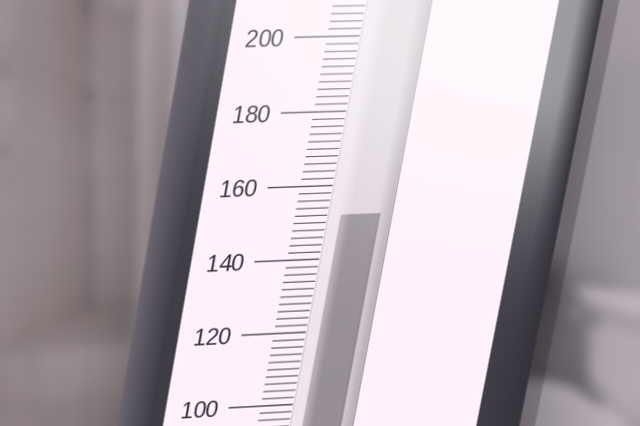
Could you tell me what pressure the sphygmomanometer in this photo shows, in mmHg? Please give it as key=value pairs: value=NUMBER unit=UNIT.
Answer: value=152 unit=mmHg
